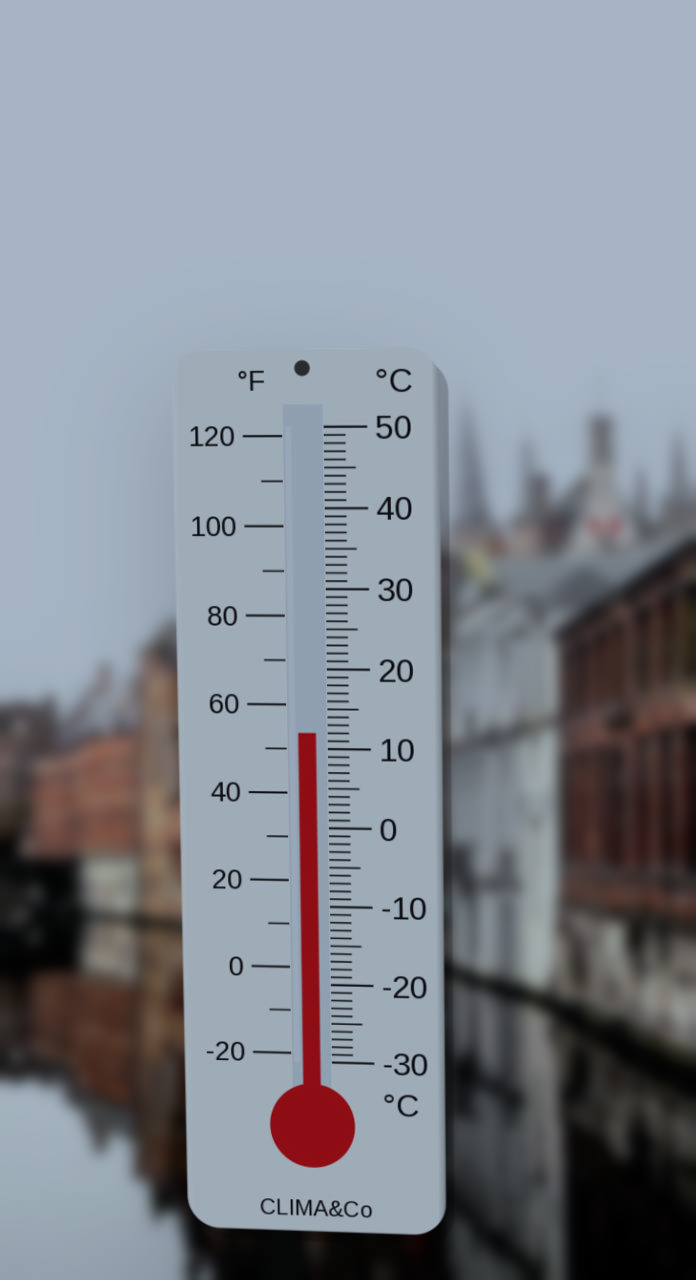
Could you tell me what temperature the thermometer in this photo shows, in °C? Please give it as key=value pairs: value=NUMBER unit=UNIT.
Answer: value=12 unit=°C
